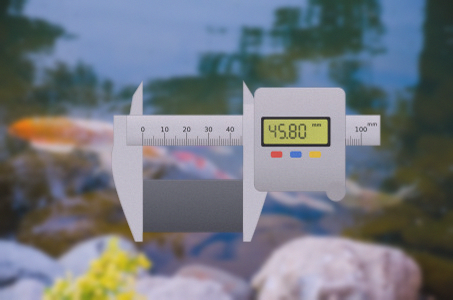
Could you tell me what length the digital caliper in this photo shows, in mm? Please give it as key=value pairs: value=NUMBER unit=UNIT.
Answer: value=45.80 unit=mm
